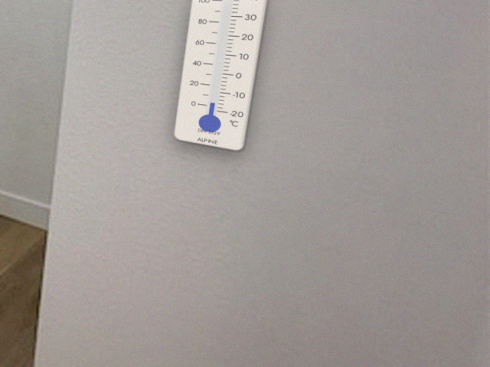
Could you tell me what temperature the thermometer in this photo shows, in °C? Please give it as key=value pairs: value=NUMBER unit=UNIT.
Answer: value=-16 unit=°C
